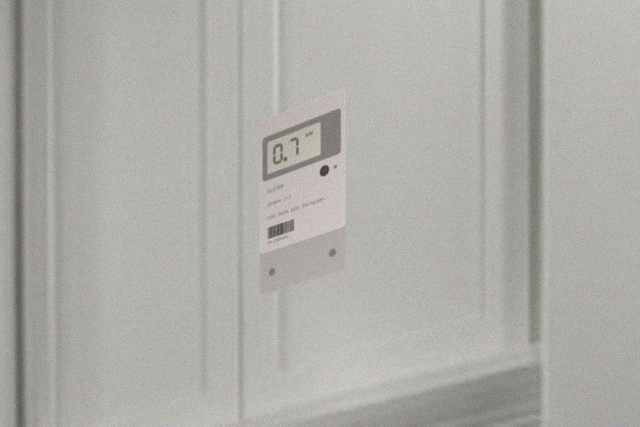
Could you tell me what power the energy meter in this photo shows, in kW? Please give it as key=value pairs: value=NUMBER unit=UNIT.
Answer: value=0.7 unit=kW
